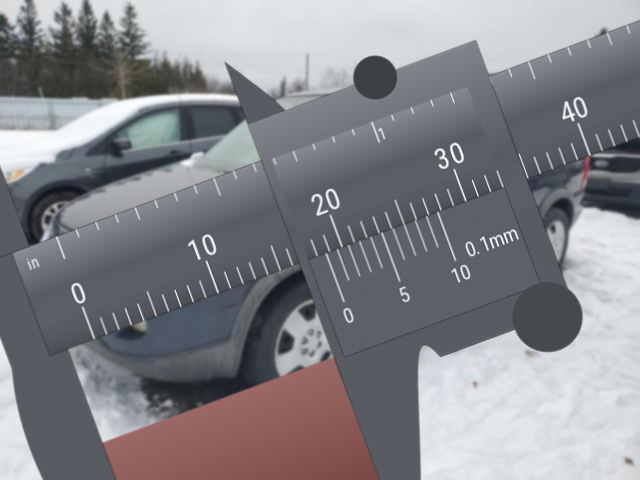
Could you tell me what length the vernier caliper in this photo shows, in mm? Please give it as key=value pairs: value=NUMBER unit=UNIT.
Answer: value=18.7 unit=mm
